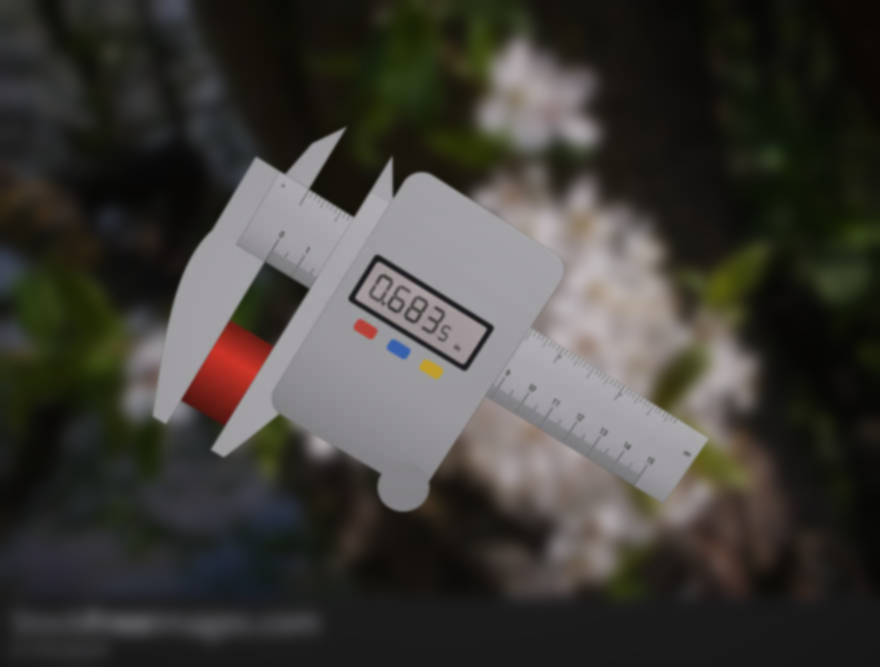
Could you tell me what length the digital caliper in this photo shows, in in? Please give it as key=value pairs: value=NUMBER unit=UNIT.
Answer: value=0.6835 unit=in
